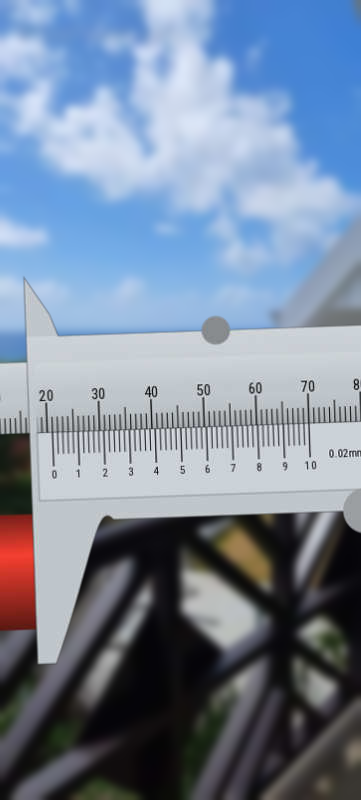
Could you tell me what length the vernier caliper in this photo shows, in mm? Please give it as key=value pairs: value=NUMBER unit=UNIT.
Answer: value=21.0 unit=mm
